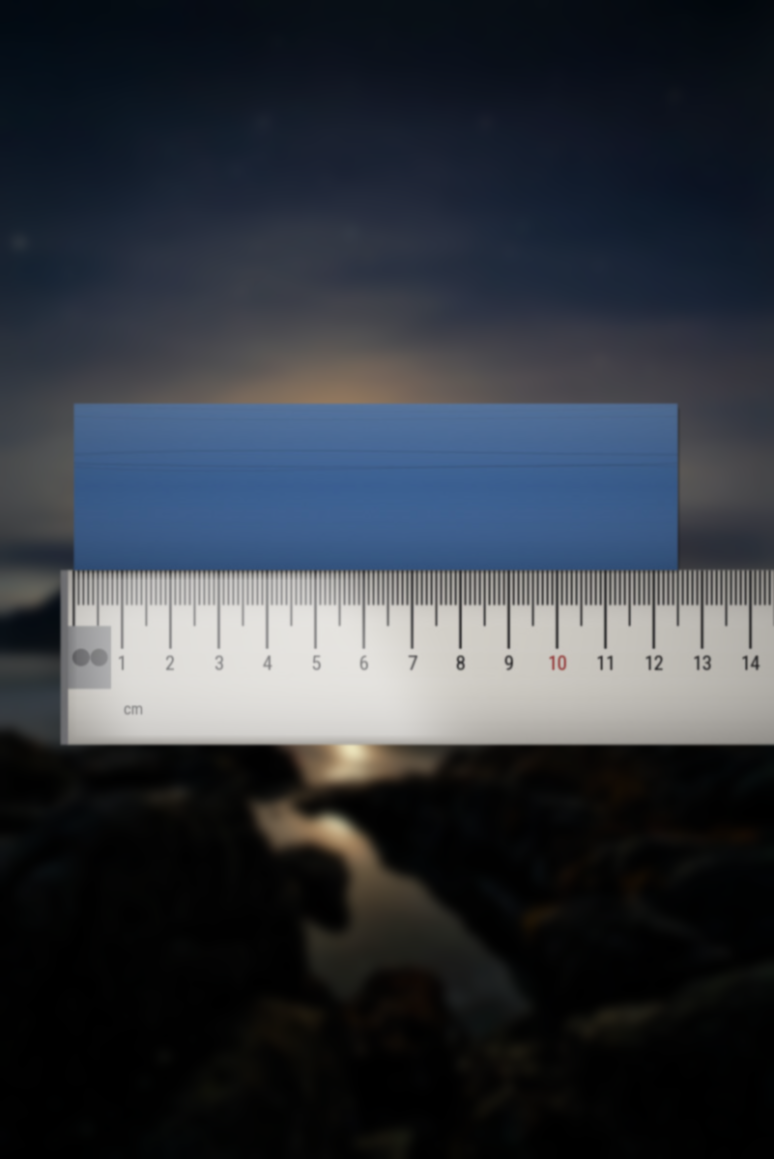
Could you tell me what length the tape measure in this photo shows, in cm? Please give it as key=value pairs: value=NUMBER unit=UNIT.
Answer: value=12.5 unit=cm
